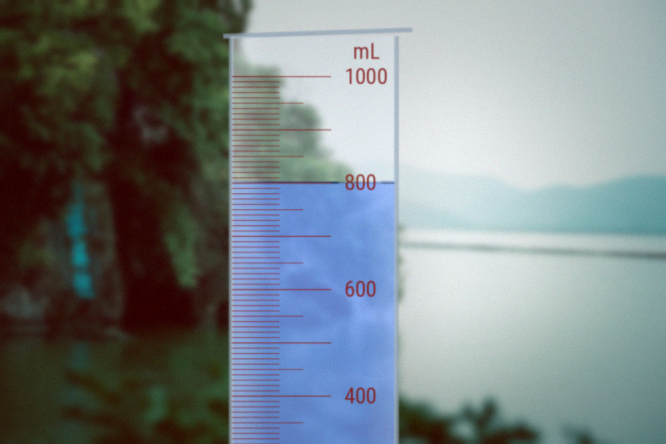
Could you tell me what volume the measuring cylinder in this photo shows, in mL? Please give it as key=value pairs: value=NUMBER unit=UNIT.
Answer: value=800 unit=mL
